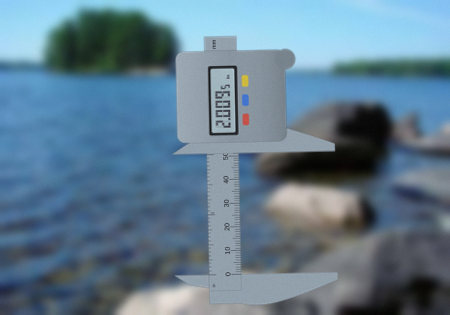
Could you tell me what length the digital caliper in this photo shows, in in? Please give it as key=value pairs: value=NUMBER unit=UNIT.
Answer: value=2.0095 unit=in
